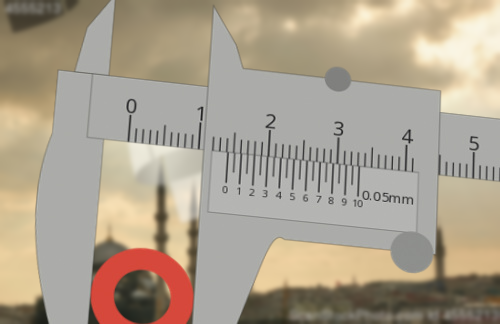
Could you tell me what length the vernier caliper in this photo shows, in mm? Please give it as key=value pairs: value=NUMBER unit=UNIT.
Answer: value=14.2 unit=mm
